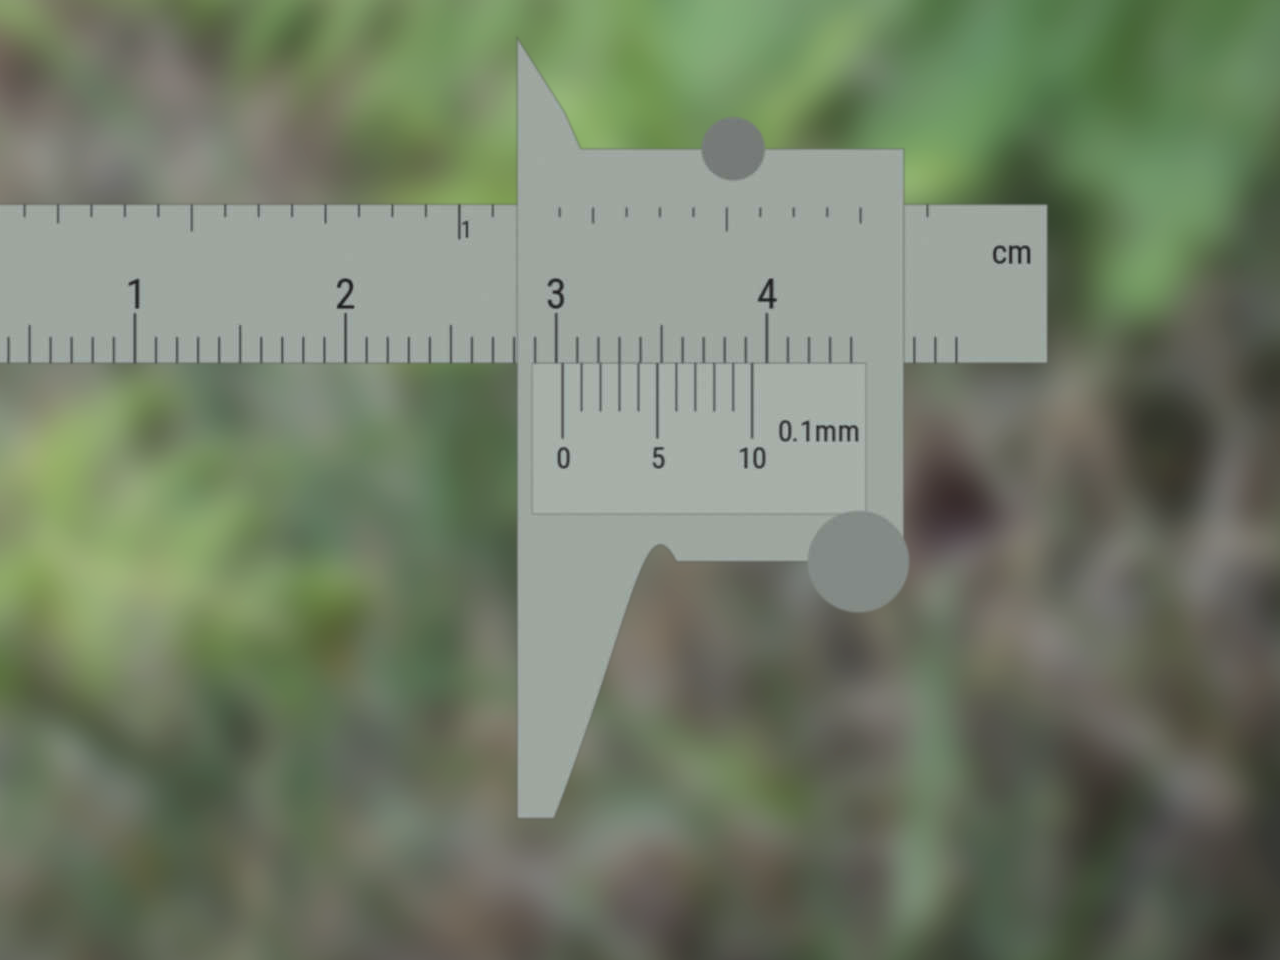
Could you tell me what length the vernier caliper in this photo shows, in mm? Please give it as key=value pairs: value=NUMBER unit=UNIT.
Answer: value=30.3 unit=mm
